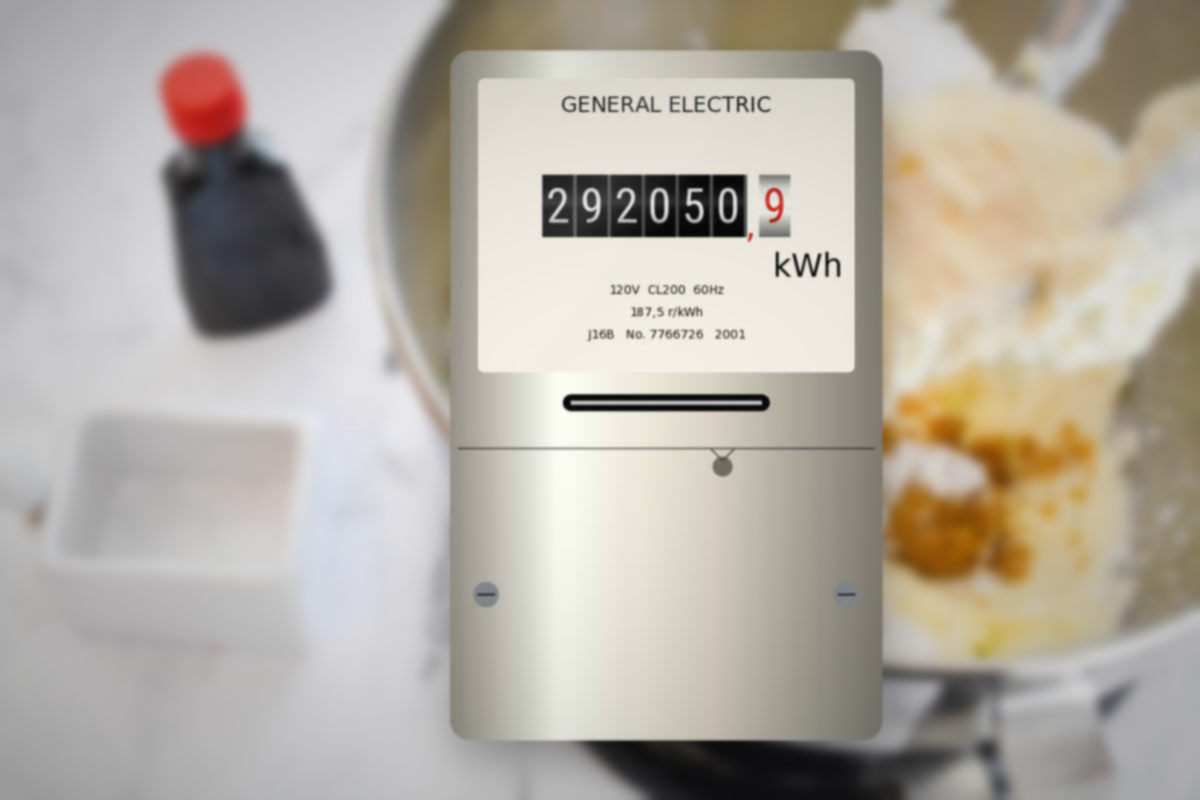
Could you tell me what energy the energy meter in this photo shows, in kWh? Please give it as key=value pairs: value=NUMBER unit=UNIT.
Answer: value=292050.9 unit=kWh
